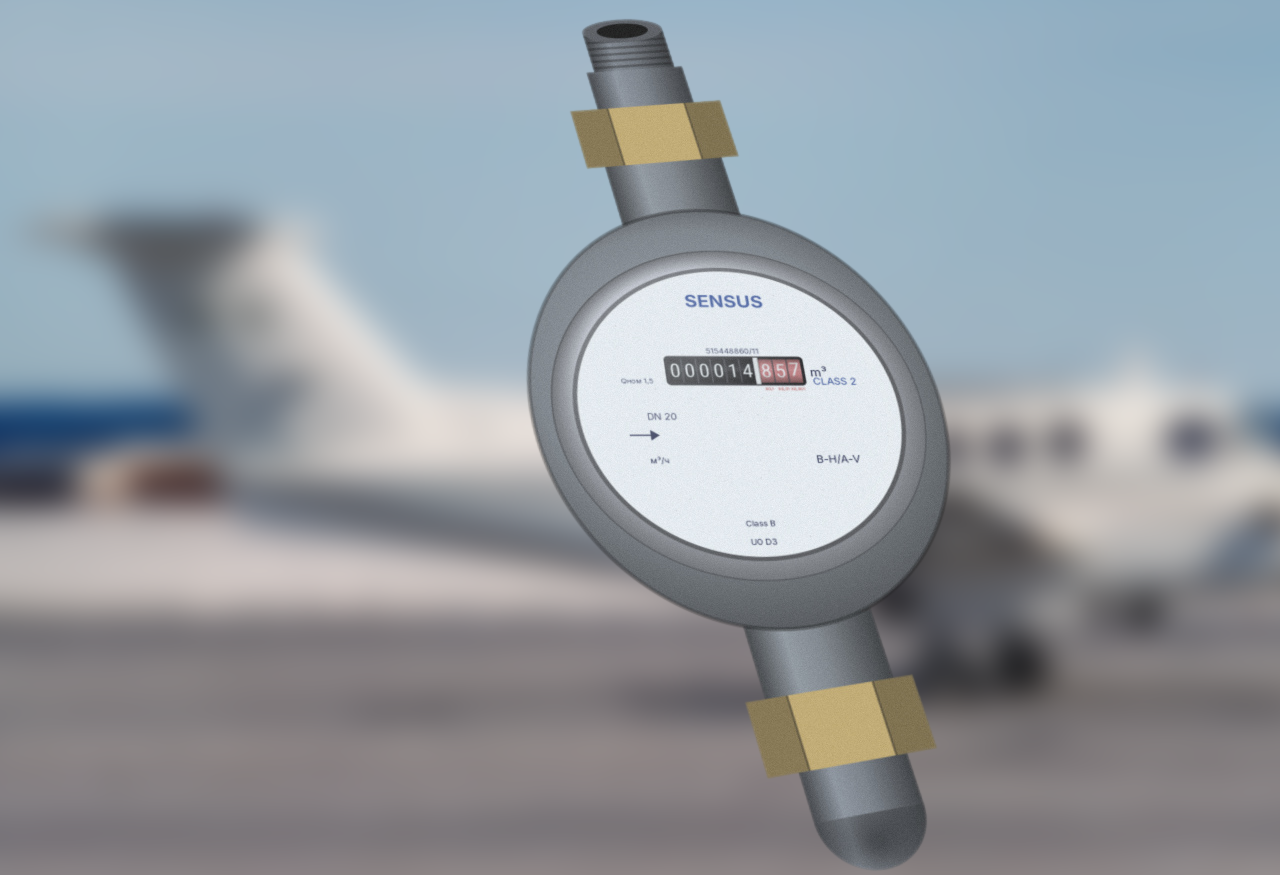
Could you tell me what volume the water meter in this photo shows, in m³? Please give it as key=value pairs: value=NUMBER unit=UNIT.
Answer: value=14.857 unit=m³
